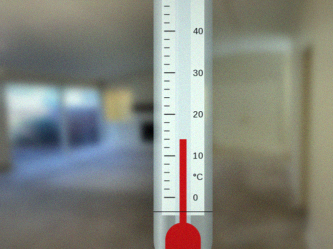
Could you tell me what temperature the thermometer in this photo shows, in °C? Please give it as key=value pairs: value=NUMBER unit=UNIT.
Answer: value=14 unit=°C
